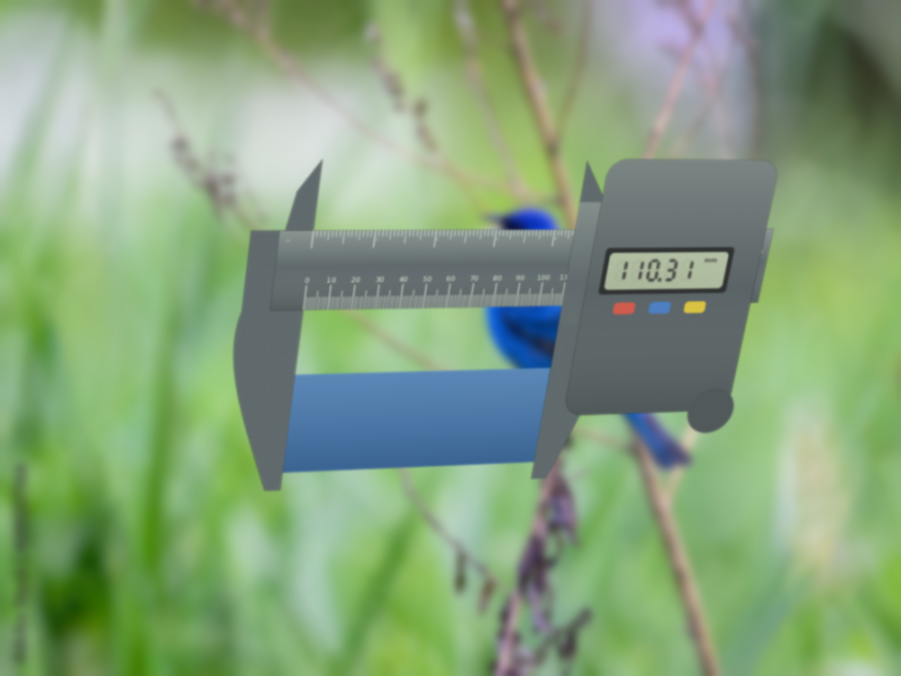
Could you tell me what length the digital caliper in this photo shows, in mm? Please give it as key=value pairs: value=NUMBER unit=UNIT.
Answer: value=110.31 unit=mm
